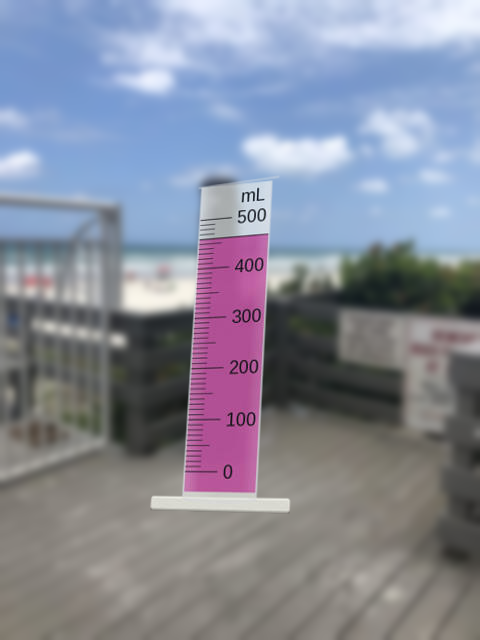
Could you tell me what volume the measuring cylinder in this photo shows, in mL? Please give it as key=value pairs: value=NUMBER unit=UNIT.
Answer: value=460 unit=mL
